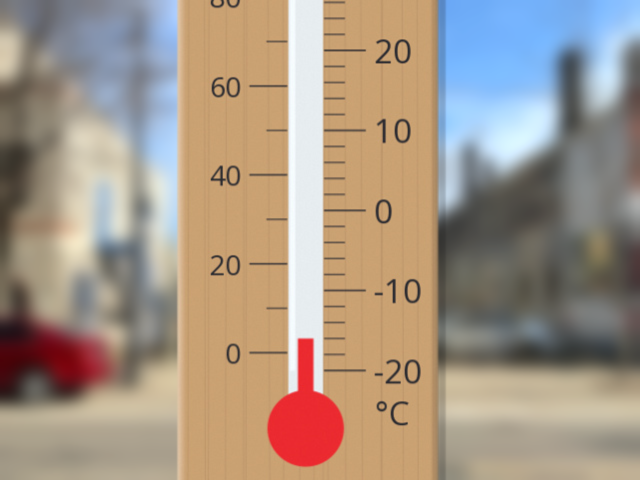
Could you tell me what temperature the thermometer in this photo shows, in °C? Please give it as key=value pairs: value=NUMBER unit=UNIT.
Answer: value=-16 unit=°C
